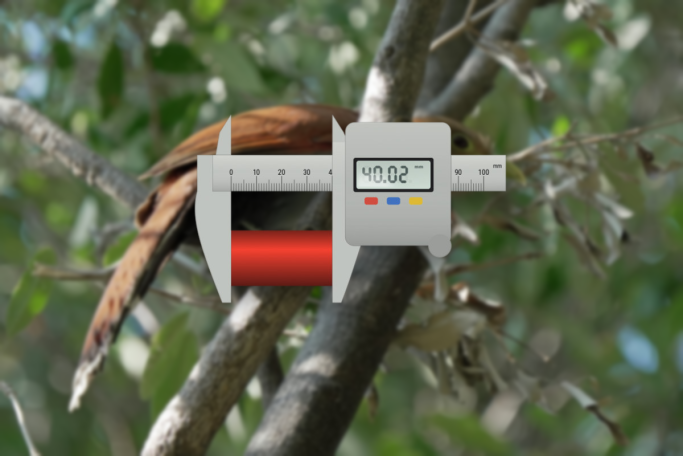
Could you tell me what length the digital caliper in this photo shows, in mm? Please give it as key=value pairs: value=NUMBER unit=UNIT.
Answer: value=40.02 unit=mm
